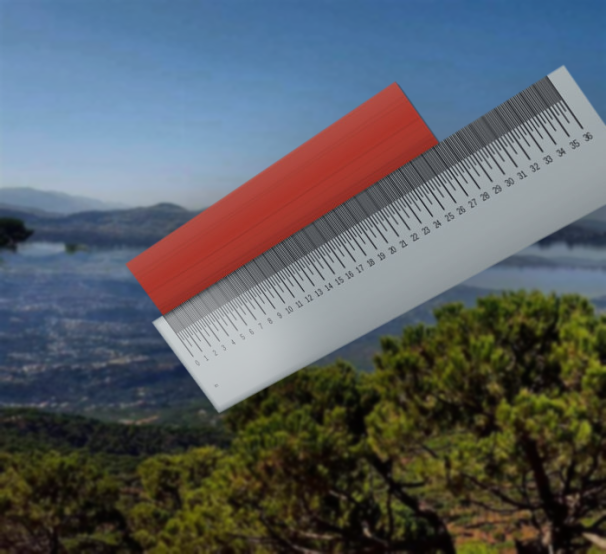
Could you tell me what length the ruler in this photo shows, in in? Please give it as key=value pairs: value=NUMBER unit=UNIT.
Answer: value=27.5 unit=in
